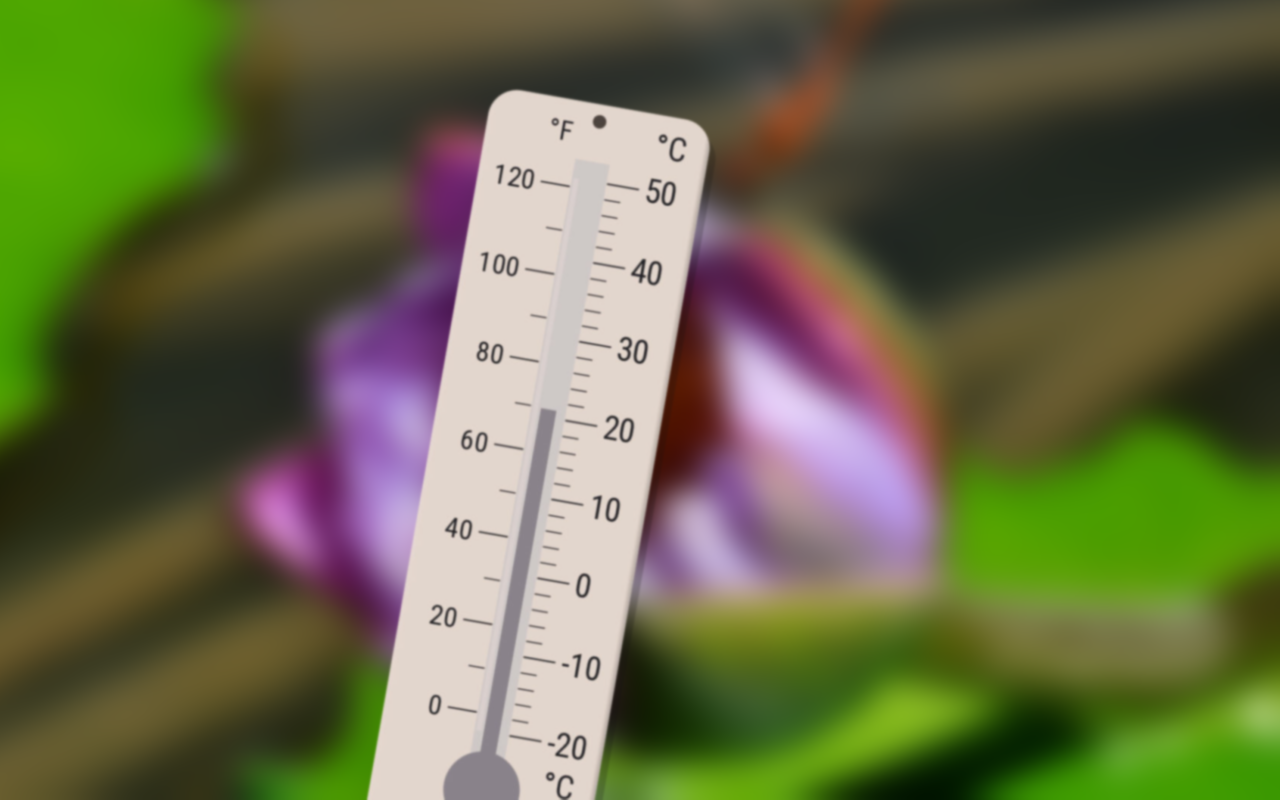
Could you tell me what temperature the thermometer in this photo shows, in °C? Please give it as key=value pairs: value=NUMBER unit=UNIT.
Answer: value=21 unit=°C
